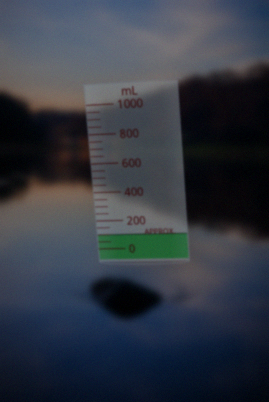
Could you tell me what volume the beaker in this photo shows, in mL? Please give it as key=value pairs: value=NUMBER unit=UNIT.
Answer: value=100 unit=mL
